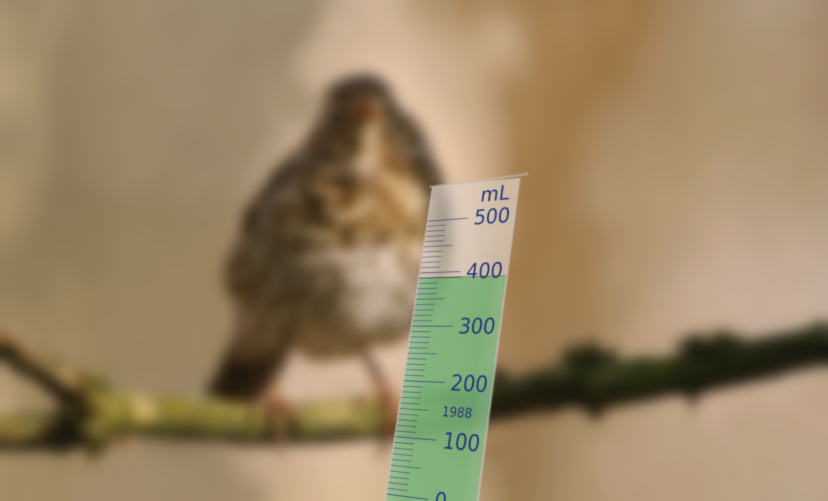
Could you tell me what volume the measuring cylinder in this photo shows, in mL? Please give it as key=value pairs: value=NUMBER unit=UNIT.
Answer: value=390 unit=mL
